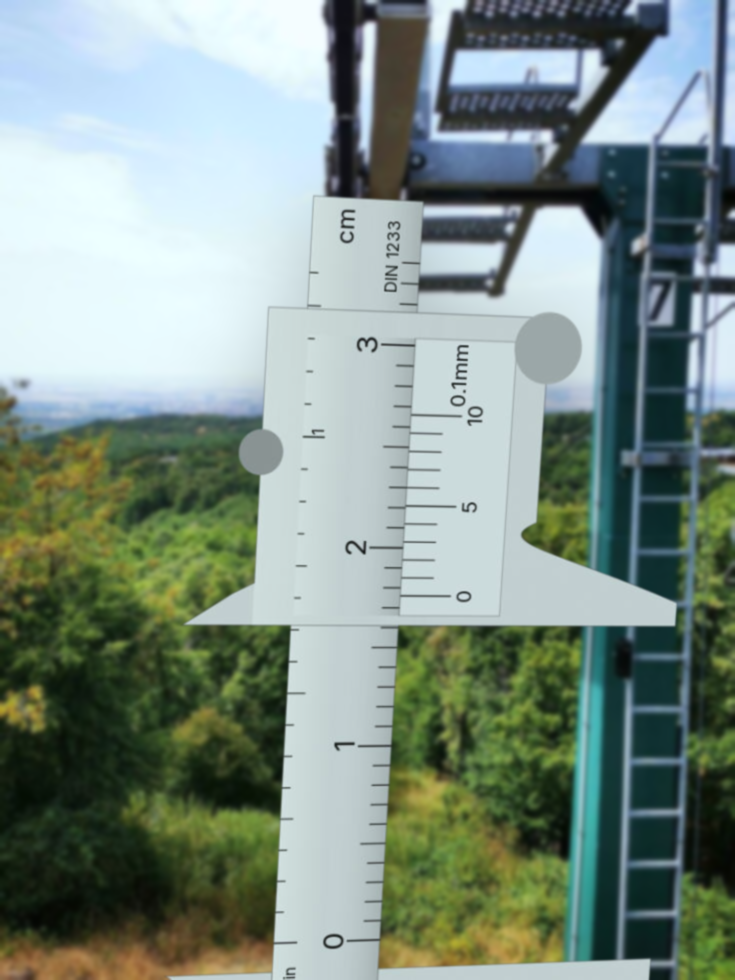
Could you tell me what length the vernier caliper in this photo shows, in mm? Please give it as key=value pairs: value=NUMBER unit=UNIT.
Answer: value=17.6 unit=mm
